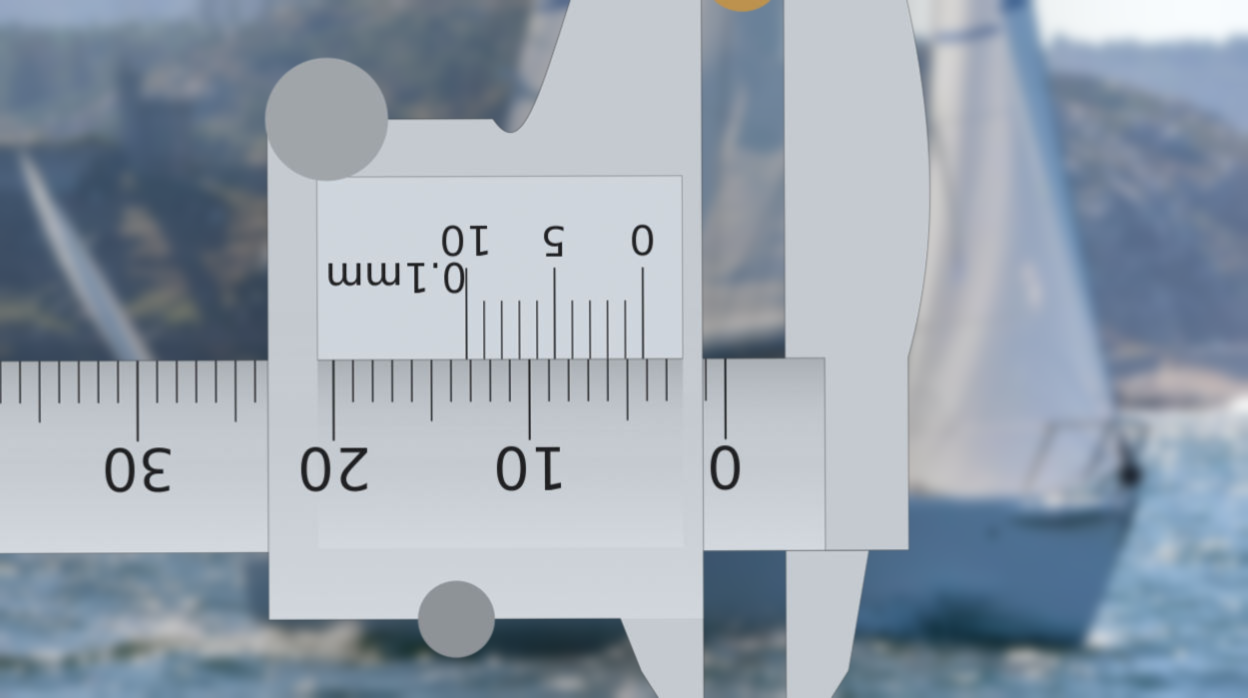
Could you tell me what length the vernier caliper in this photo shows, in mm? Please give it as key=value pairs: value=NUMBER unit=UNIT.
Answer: value=4.2 unit=mm
